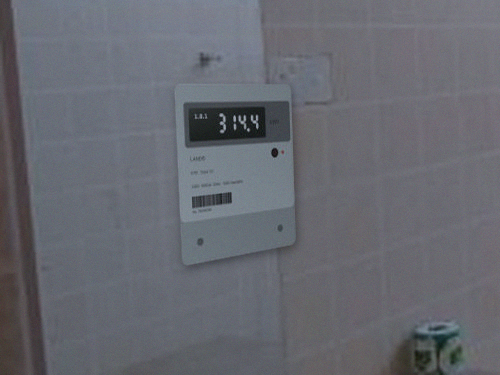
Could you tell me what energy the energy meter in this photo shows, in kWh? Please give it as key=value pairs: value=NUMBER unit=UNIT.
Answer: value=314.4 unit=kWh
